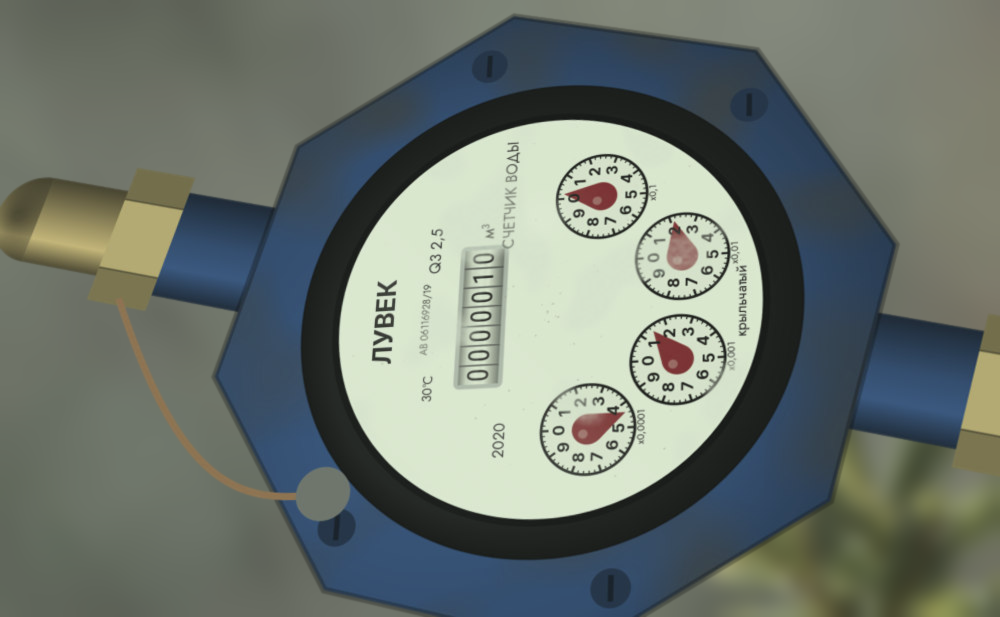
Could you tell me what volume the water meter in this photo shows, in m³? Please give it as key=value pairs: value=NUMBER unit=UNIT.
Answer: value=10.0214 unit=m³
